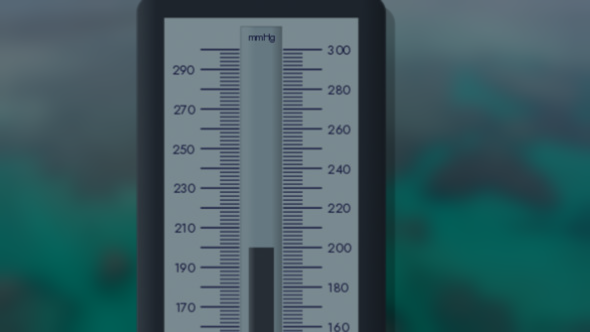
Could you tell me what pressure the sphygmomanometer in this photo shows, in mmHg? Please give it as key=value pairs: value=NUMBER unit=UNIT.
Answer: value=200 unit=mmHg
